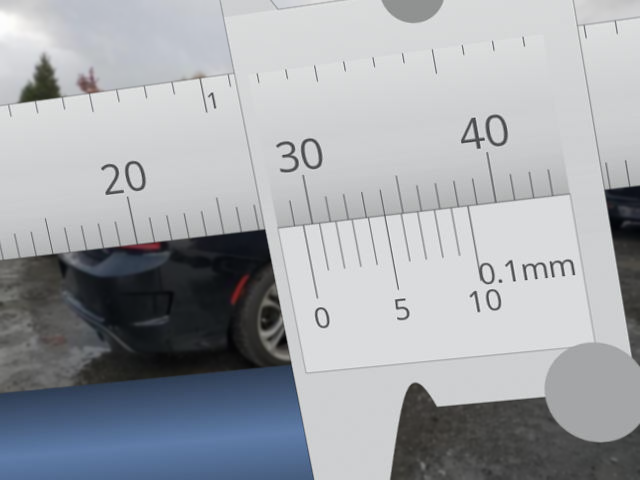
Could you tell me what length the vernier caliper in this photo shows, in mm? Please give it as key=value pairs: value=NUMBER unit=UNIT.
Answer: value=29.5 unit=mm
